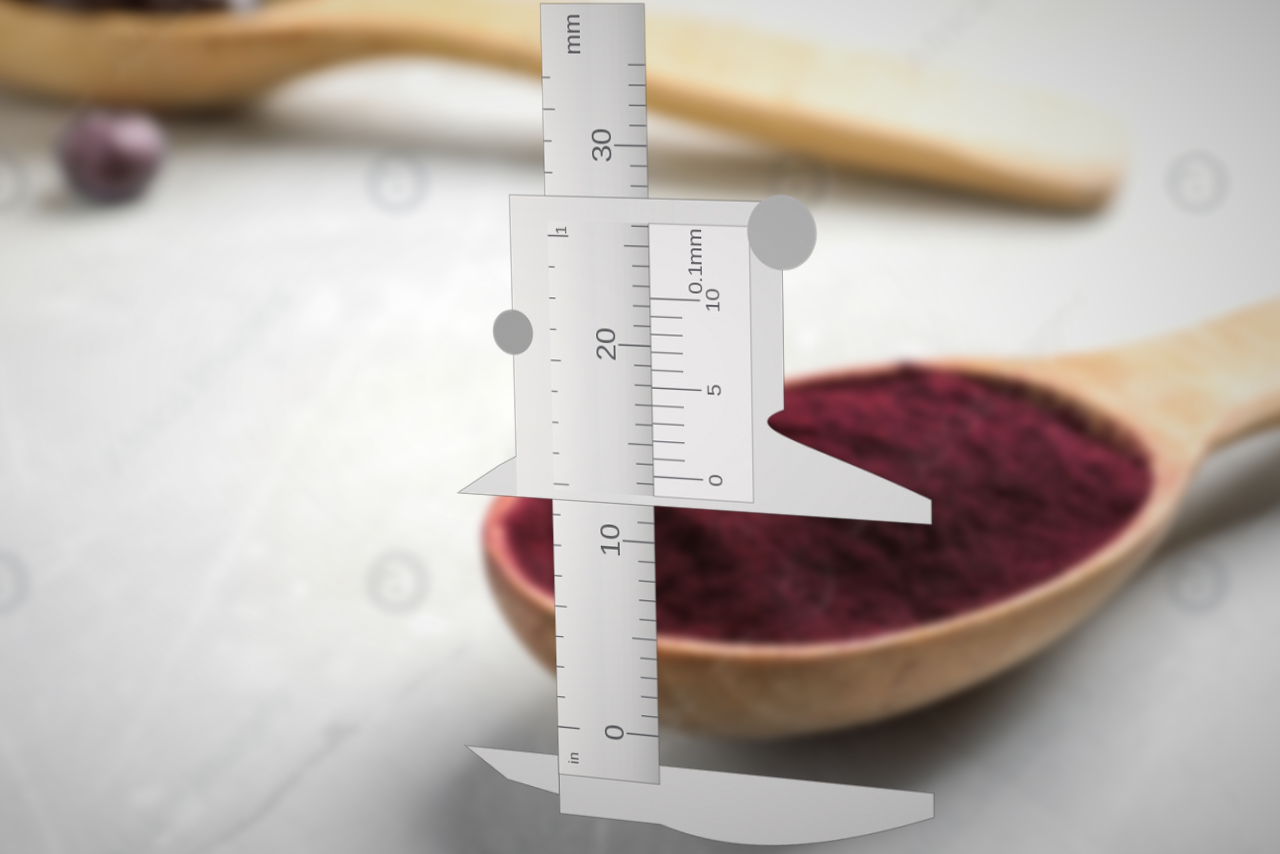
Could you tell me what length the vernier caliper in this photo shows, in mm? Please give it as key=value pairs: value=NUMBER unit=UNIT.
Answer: value=13.4 unit=mm
